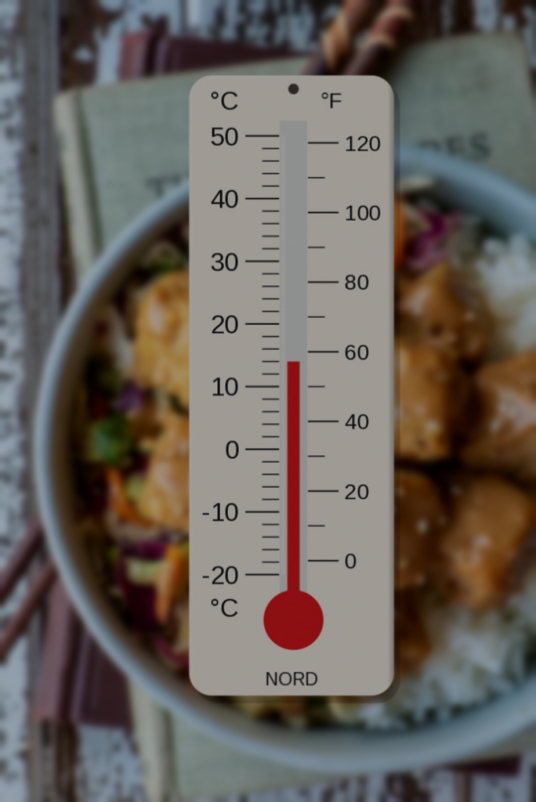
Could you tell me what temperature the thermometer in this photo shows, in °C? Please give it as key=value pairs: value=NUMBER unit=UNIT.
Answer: value=14 unit=°C
